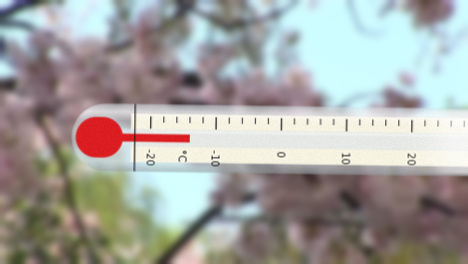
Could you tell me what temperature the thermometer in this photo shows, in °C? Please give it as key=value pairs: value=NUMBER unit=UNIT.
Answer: value=-14 unit=°C
